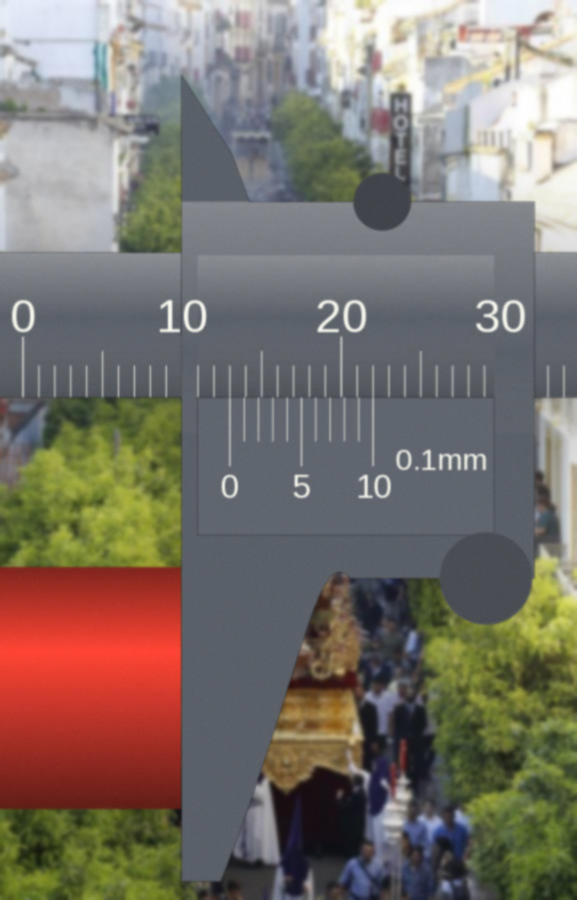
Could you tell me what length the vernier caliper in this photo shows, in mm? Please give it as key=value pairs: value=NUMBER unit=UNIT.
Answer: value=13.0 unit=mm
